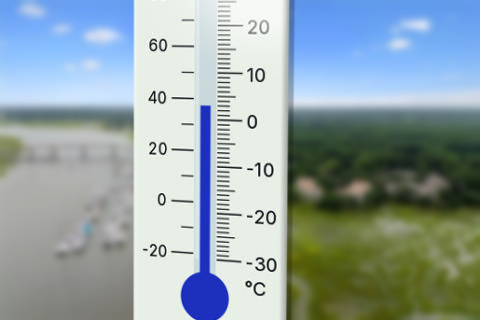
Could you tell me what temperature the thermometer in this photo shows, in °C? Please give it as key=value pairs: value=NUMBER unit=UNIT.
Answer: value=3 unit=°C
